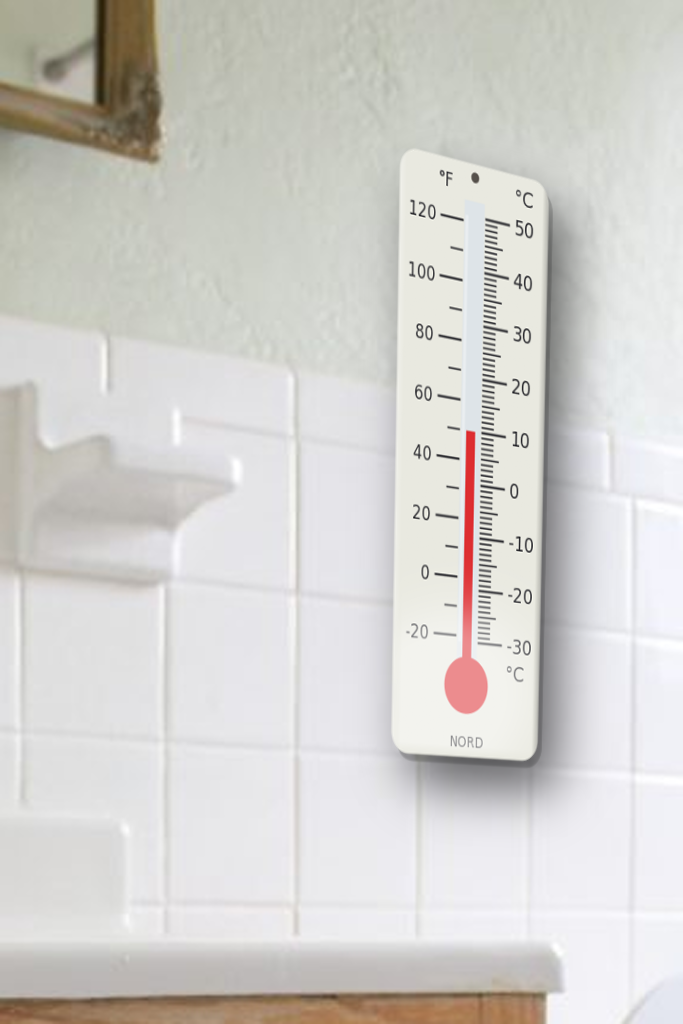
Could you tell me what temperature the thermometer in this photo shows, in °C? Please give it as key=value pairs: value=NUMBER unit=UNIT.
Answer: value=10 unit=°C
